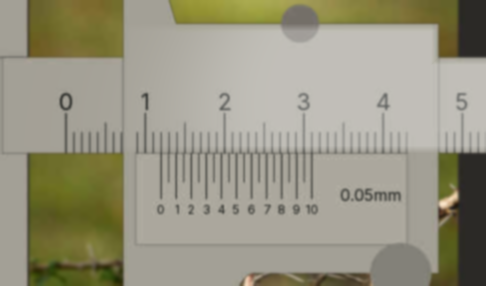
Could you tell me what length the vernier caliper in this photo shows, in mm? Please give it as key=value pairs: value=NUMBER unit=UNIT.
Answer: value=12.0 unit=mm
